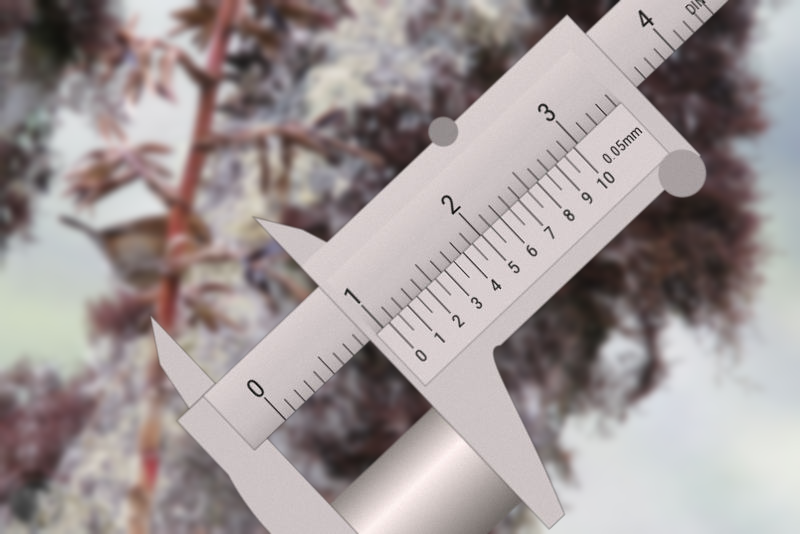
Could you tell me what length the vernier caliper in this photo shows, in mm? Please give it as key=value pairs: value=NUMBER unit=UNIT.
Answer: value=10.6 unit=mm
